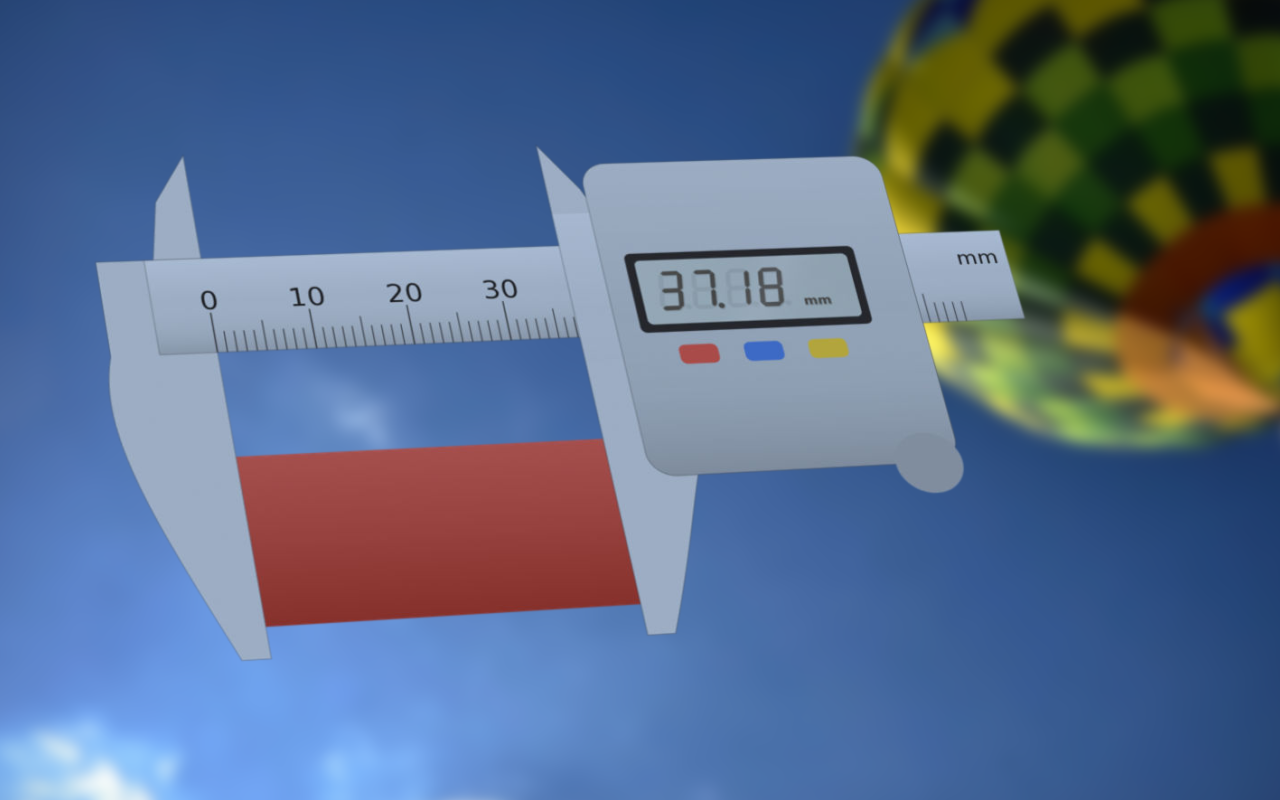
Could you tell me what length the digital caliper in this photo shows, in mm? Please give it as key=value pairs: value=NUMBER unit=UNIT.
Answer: value=37.18 unit=mm
